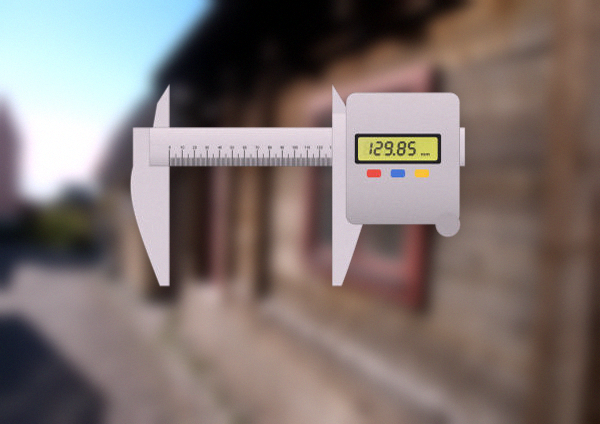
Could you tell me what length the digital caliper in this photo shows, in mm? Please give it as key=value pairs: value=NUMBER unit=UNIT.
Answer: value=129.85 unit=mm
